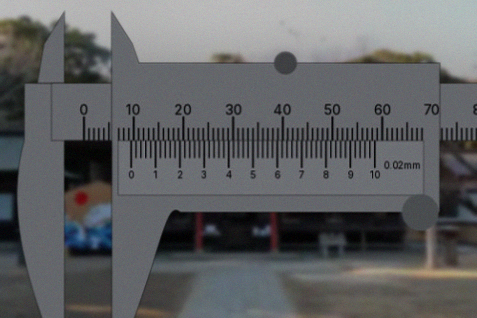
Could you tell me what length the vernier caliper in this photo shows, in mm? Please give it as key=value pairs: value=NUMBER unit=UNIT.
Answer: value=9.5 unit=mm
